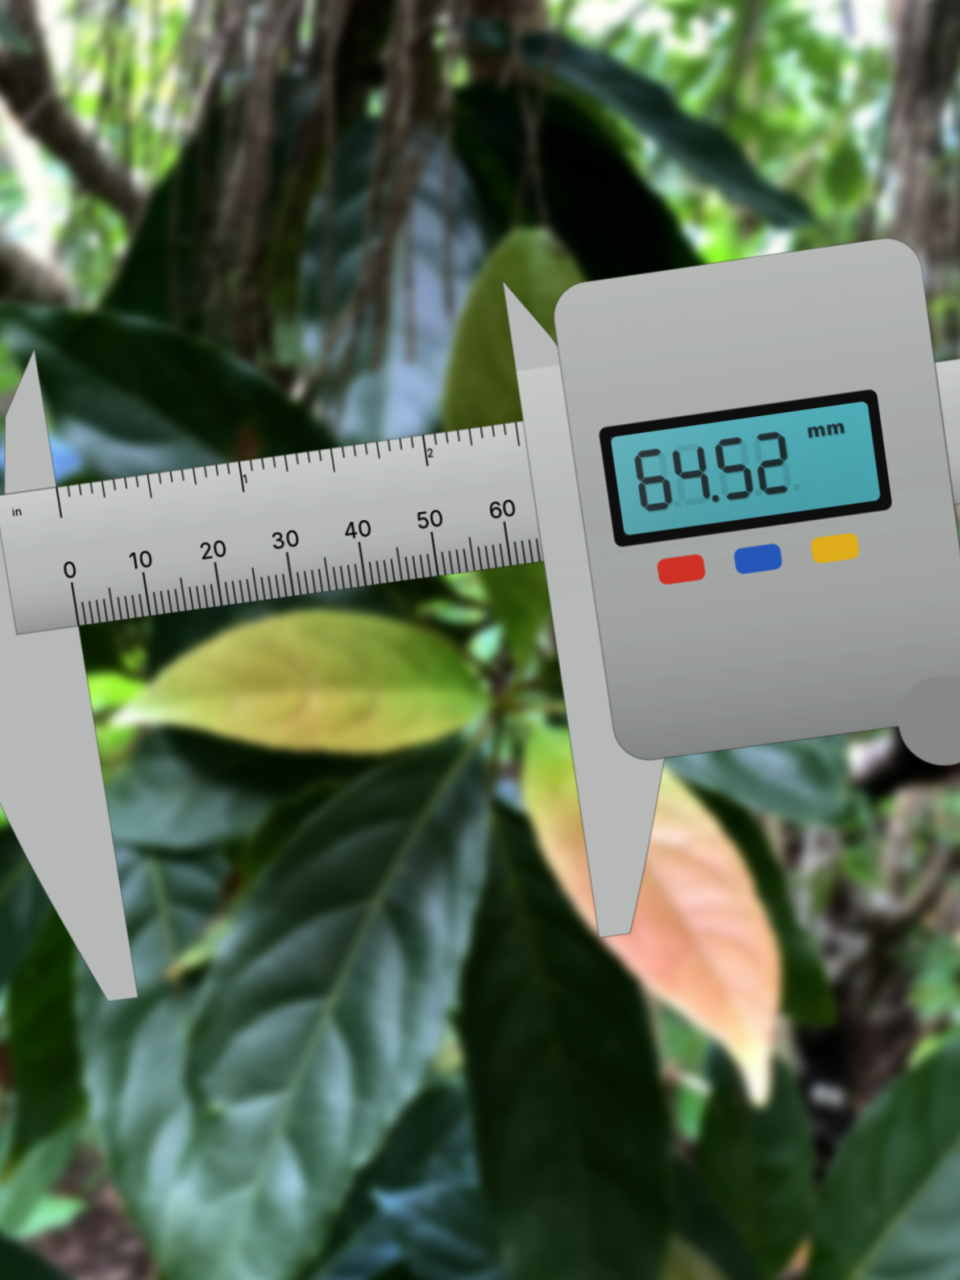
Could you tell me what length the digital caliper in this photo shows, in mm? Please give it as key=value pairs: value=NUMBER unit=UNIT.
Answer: value=64.52 unit=mm
